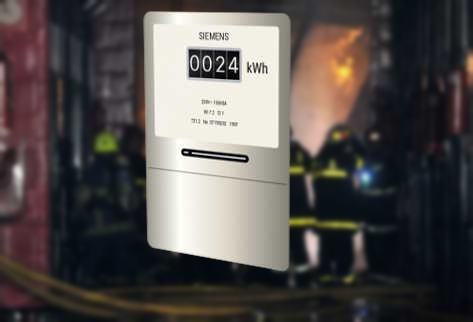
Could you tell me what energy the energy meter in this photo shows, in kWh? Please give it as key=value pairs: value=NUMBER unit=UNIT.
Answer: value=24 unit=kWh
